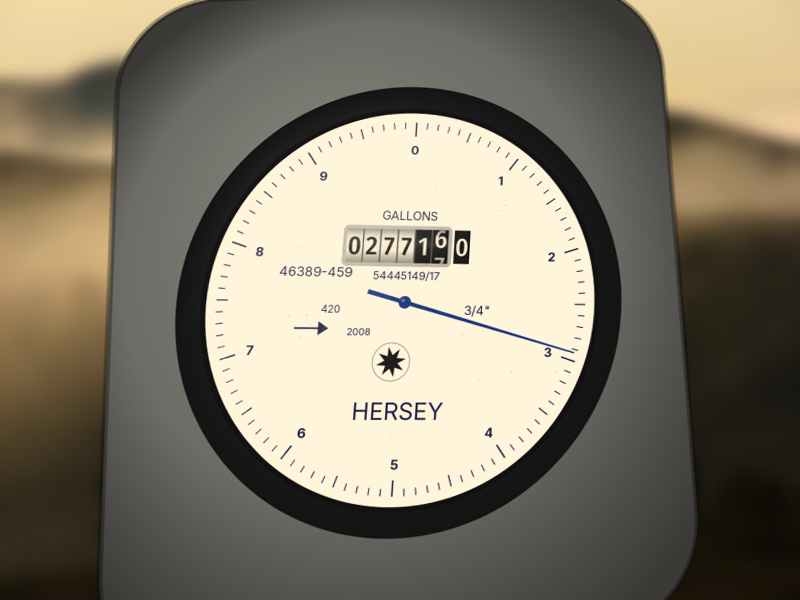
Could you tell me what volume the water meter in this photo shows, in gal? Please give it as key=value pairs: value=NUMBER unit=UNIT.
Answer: value=277162.9 unit=gal
